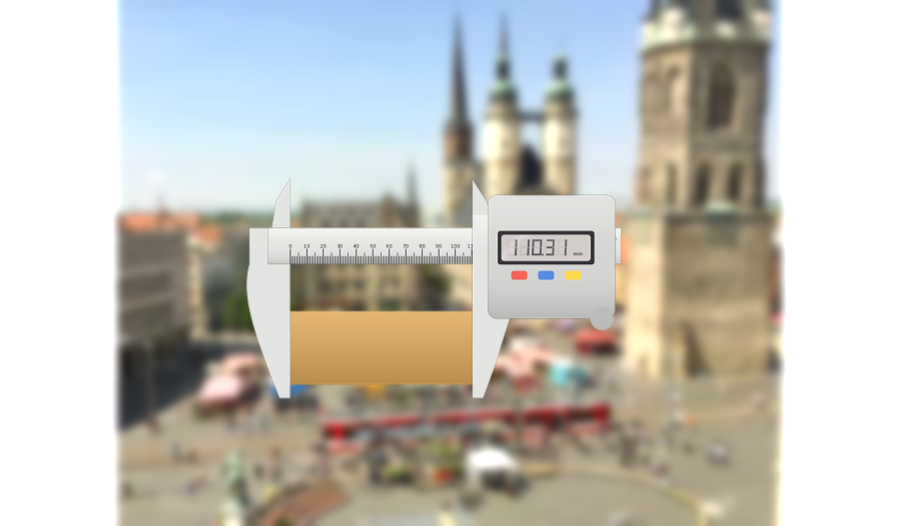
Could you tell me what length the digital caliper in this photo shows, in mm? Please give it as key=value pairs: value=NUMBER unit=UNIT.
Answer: value=110.31 unit=mm
